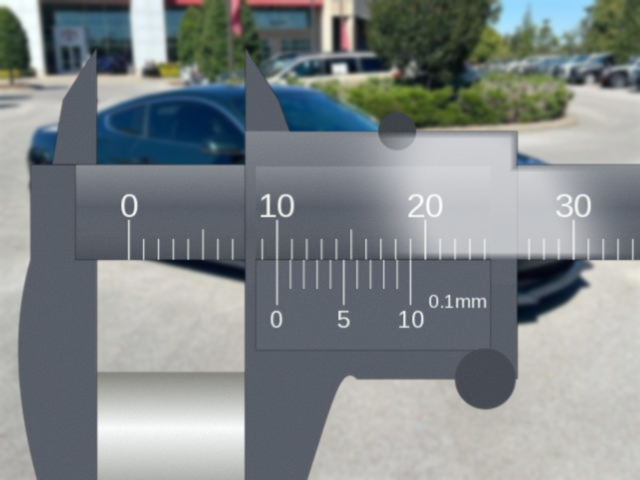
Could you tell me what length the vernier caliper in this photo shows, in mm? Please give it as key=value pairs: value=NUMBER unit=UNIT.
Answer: value=10.0 unit=mm
